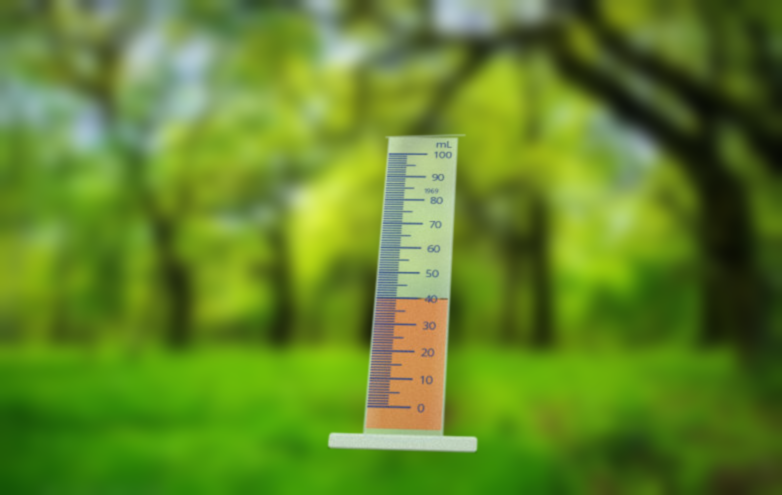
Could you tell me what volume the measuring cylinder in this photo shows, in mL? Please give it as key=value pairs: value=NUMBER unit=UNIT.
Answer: value=40 unit=mL
